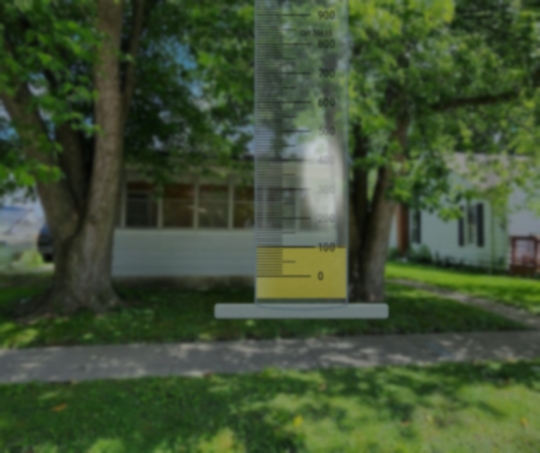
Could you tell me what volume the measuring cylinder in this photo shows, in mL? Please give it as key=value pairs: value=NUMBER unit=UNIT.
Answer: value=100 unit=mL
